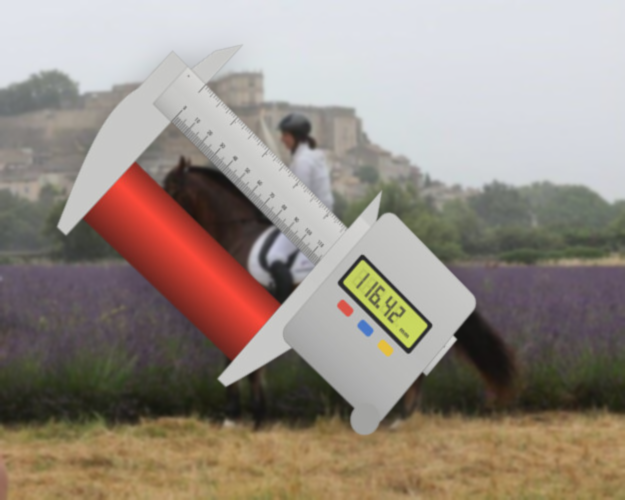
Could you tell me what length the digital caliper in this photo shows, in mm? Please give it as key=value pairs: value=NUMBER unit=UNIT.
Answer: value=116.42 unit=mm
